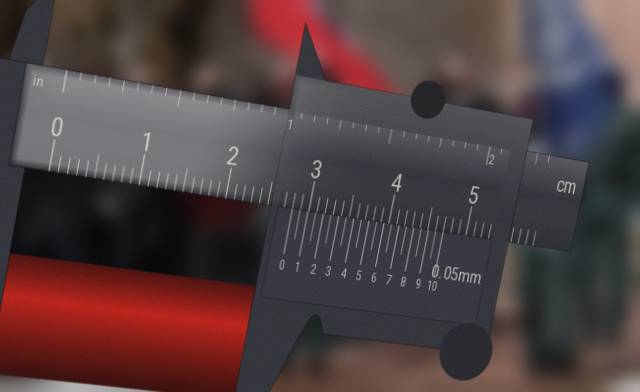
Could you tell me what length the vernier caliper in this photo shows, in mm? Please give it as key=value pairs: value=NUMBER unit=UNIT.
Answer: value=28.0 unit=mm
